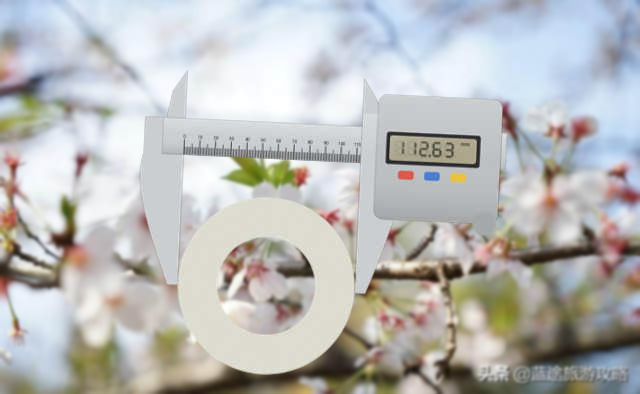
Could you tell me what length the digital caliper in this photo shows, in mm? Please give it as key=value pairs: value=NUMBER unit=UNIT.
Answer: value=112.63 unit=mm
